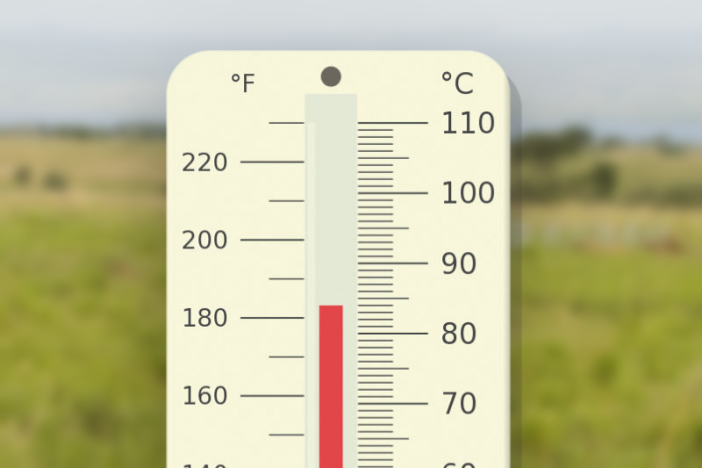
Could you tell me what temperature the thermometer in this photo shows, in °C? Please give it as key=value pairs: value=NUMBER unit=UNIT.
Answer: value=84 unit=°C
